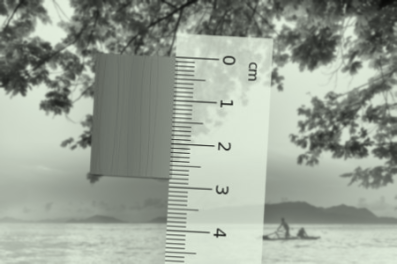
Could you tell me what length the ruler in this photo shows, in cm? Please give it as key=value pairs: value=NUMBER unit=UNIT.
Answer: value=2.8 unit=cm
